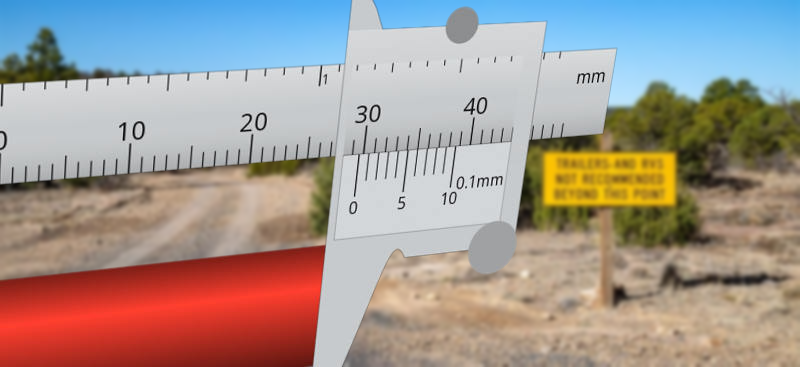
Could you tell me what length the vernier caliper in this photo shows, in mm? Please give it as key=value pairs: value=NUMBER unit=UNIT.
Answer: value=29.6 unit=mm
